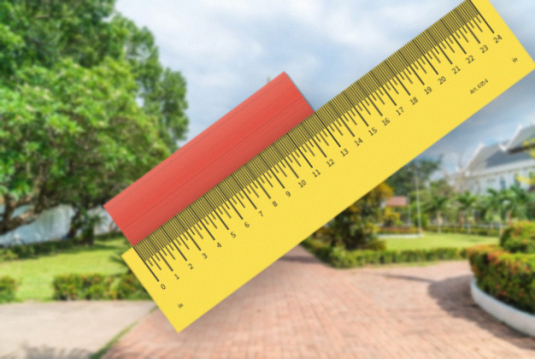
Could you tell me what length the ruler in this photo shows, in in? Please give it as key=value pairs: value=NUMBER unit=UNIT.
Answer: value=13 unit=in
